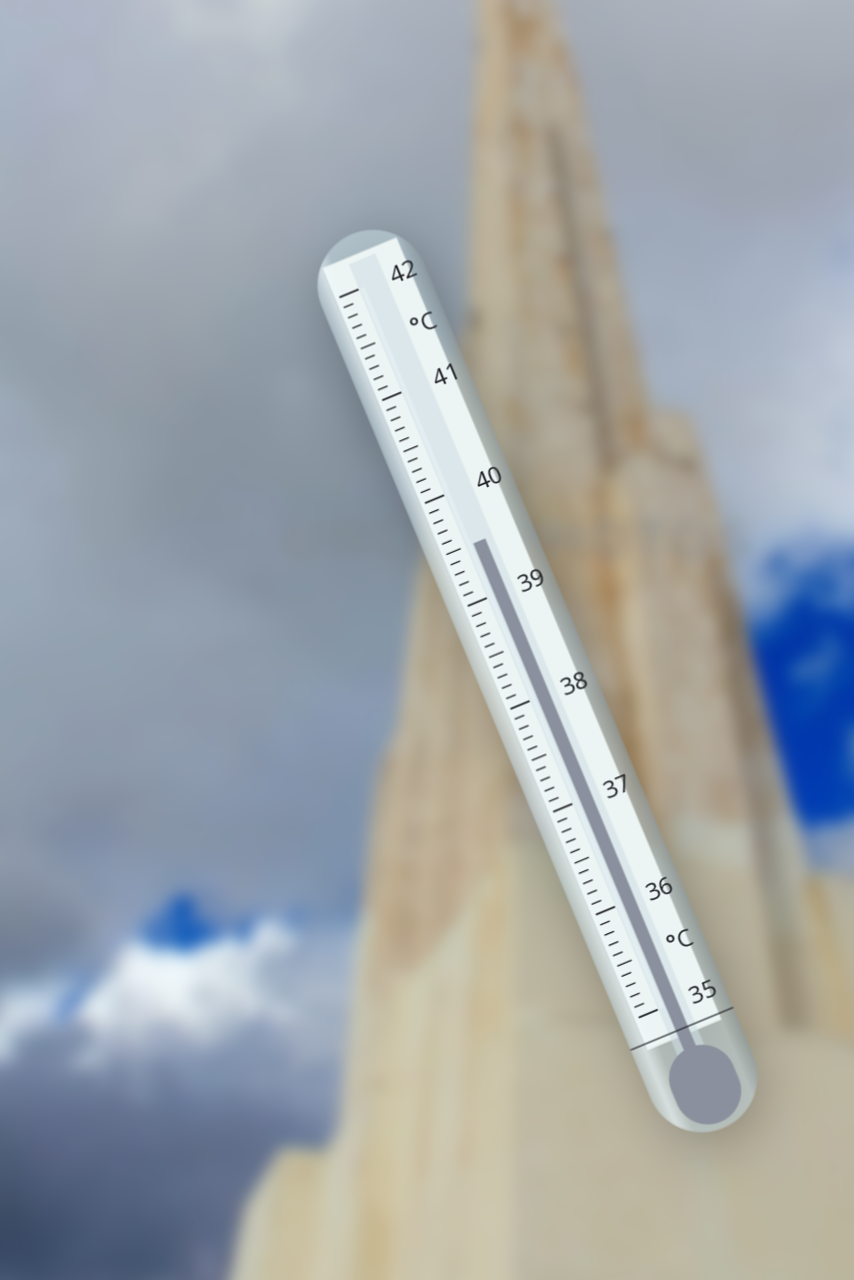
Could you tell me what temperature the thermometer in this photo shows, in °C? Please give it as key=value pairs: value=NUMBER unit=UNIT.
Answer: value=39.5 unit=°C
